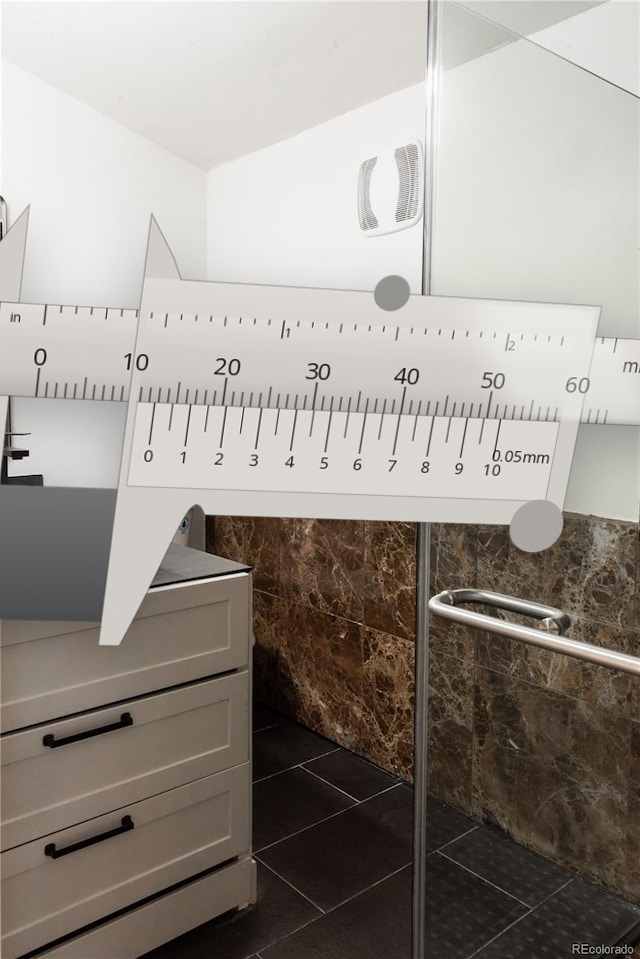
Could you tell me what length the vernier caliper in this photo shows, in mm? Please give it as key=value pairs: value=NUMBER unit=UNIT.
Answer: value=12.6 unit=mm
